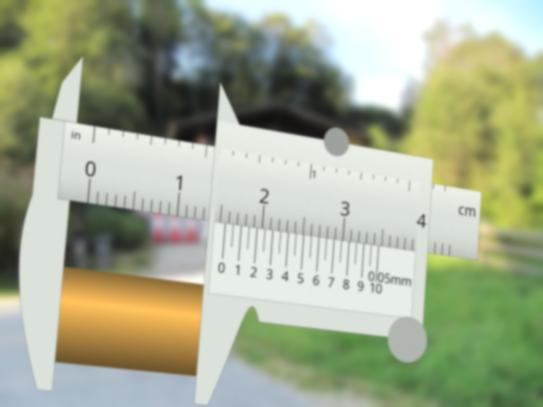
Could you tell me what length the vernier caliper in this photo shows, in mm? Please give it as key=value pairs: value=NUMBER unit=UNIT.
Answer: value=15.6 unit=mm
